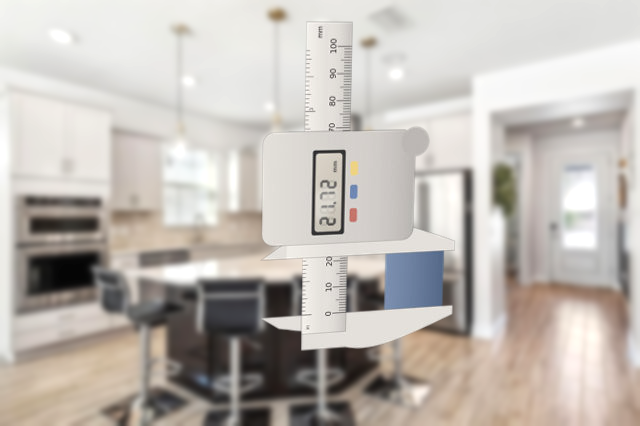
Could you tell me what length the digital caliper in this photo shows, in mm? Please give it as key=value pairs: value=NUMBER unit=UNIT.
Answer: value=21.72 unit=mm
